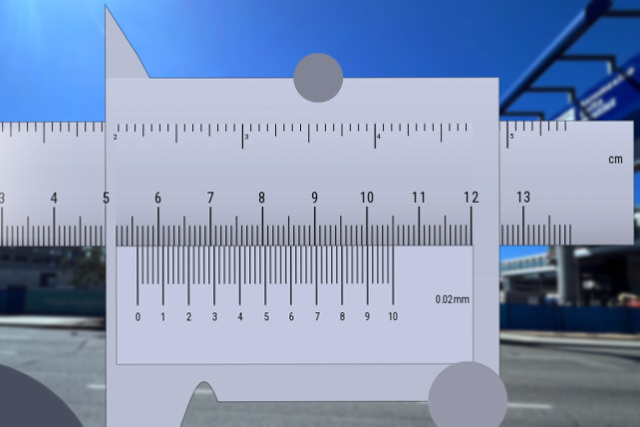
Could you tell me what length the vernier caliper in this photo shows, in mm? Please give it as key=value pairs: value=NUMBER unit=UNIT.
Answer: value=56.0 unit=mm
